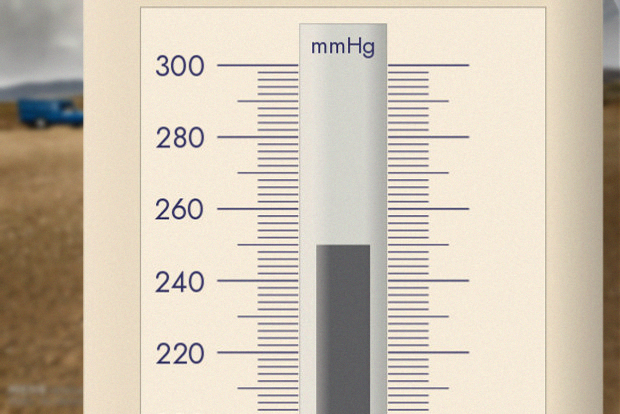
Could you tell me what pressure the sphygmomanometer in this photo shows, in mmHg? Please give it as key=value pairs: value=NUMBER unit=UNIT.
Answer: value=250 unit=mmHg
